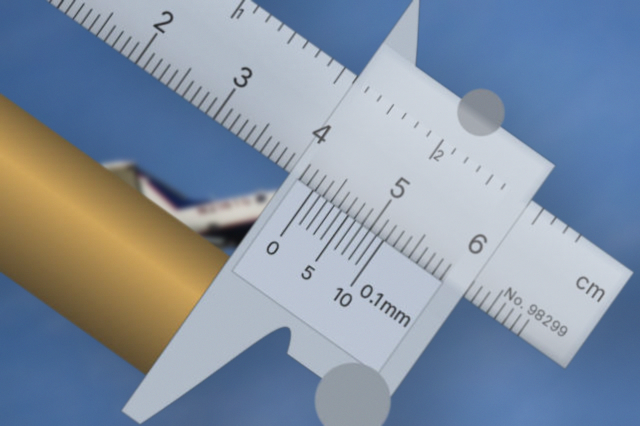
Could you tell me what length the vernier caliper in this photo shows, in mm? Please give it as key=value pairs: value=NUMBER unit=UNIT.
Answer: value=42.8 unit=mm
